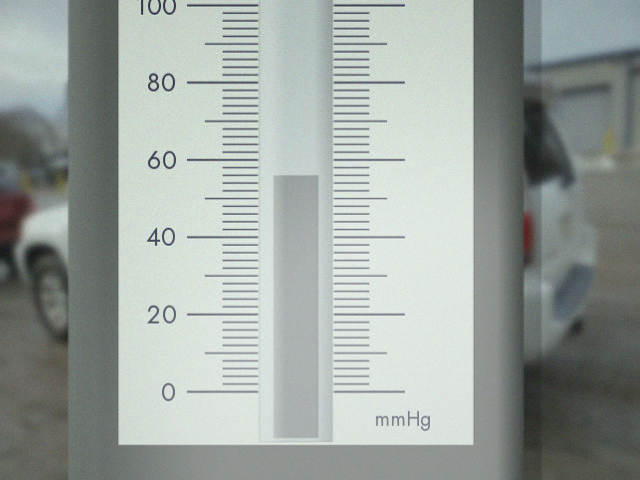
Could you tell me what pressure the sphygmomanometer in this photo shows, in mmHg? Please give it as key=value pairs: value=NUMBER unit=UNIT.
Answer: value=56 unit=mmHg
